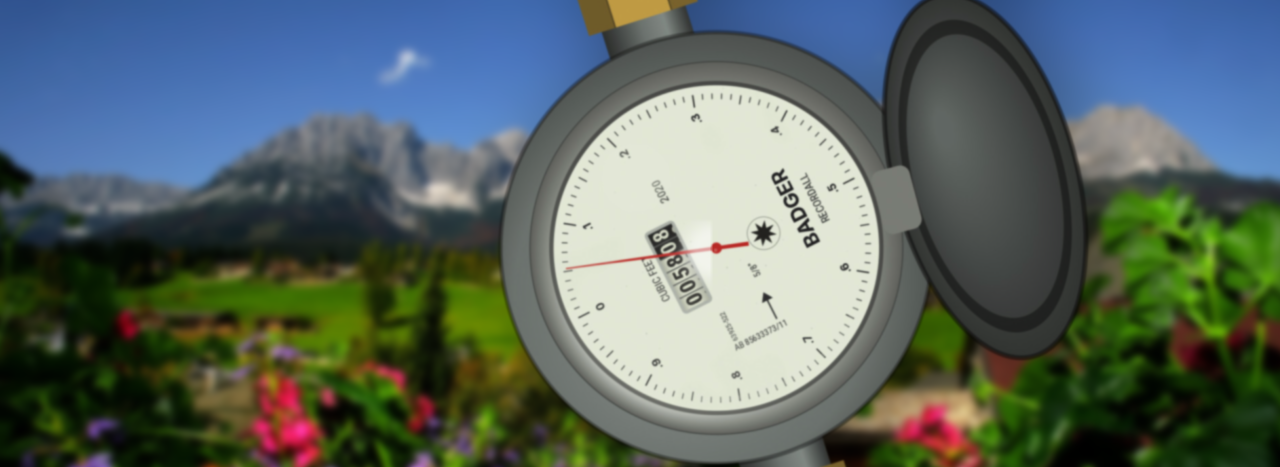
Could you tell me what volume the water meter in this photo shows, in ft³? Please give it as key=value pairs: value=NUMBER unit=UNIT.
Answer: value=5808.05 unit=ft³
